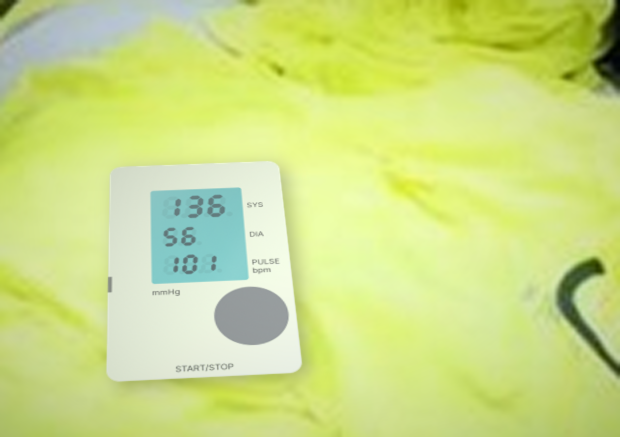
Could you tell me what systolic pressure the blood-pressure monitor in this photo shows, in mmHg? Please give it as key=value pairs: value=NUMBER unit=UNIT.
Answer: value=136 unit=mmHg
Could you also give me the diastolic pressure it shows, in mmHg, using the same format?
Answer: value=56 unit=mmHg
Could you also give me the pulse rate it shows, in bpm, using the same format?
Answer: value=101 unit=bpm
